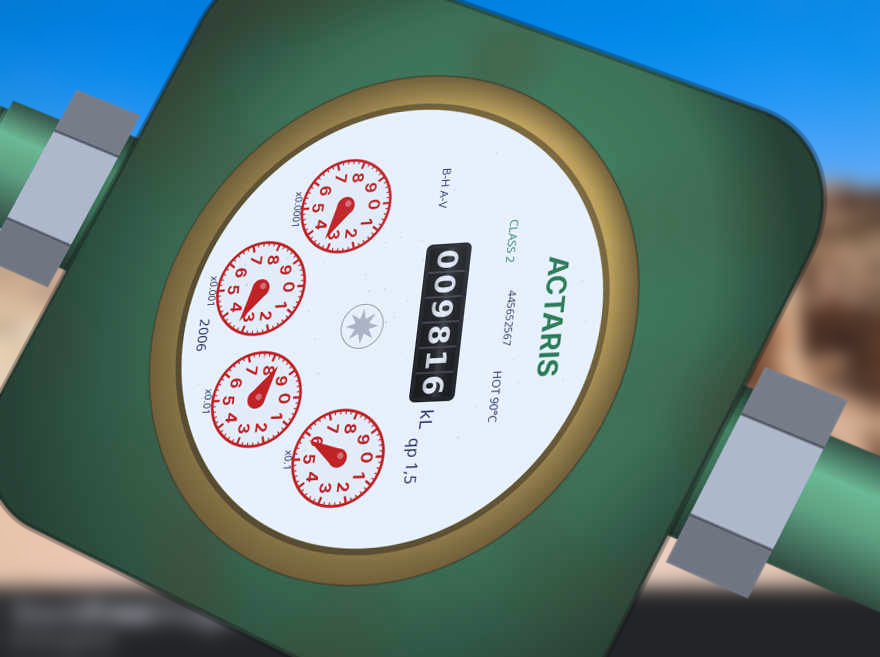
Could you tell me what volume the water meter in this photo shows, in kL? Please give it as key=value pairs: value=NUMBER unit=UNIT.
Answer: value=9816.5833 unit=kL
